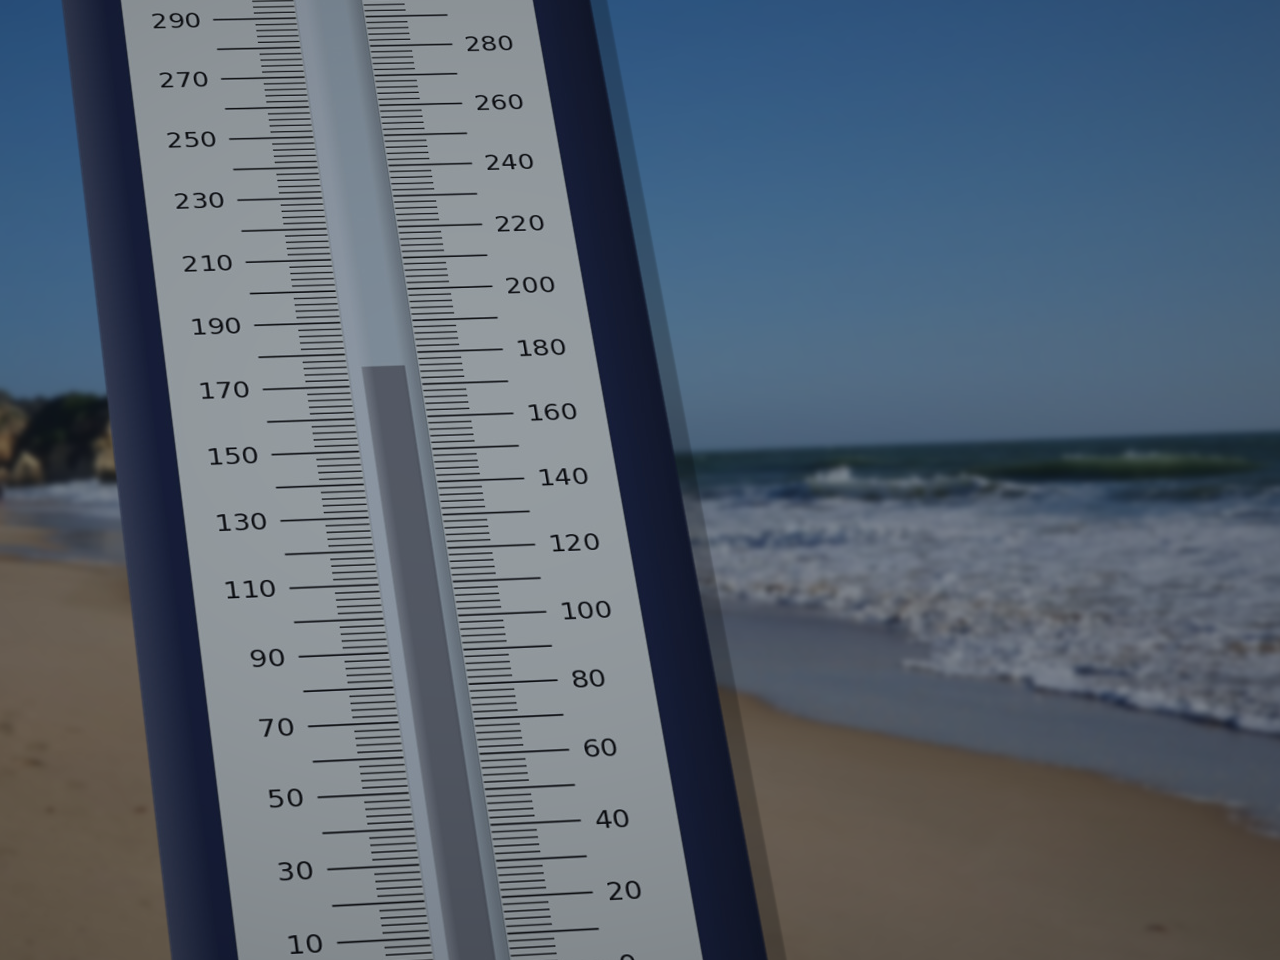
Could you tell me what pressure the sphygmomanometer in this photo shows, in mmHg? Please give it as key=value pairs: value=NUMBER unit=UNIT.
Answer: value=176 unit=mmHg
